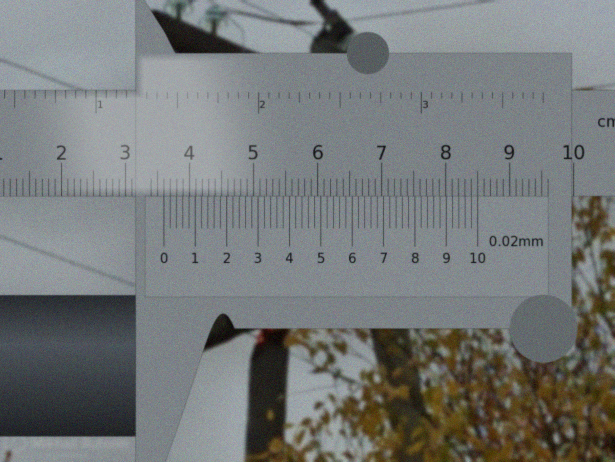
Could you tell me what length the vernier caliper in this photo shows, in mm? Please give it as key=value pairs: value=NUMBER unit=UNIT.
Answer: value=36.0 unit=mm
